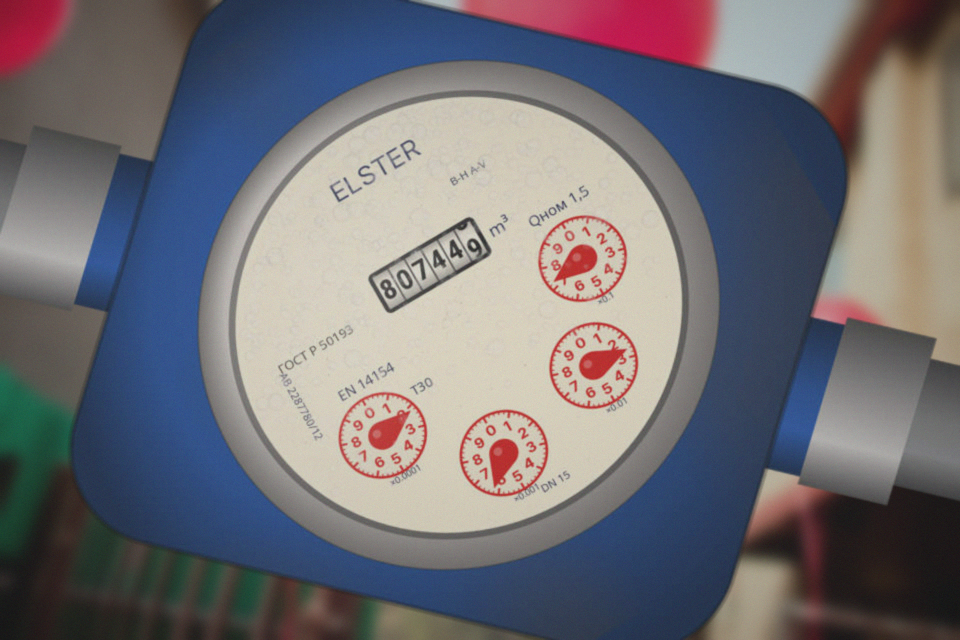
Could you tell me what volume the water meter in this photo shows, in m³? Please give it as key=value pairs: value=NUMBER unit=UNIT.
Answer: value=807448.7262 unit=m³
